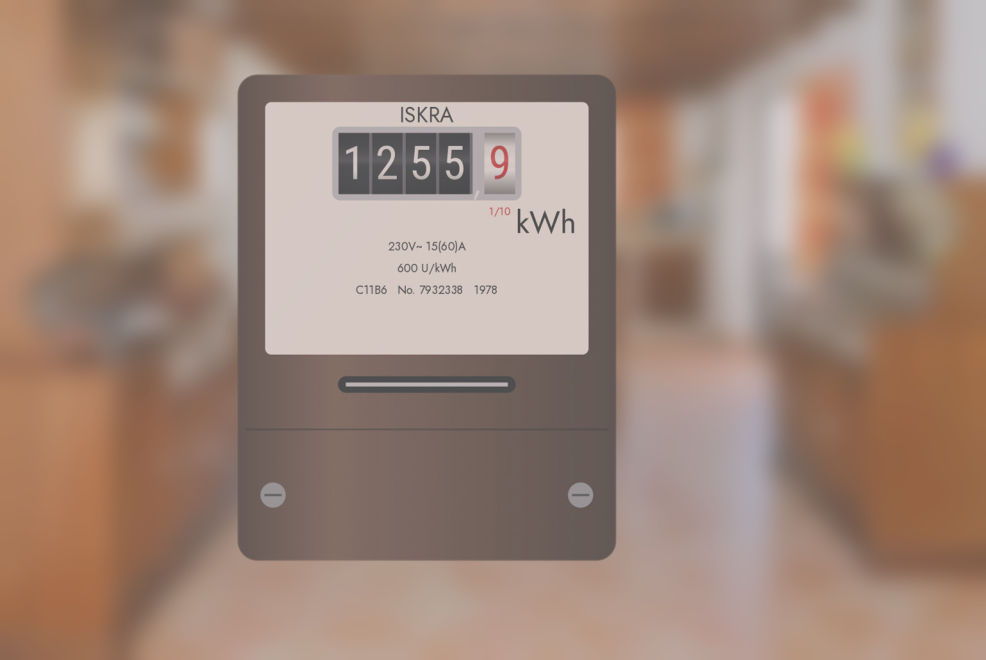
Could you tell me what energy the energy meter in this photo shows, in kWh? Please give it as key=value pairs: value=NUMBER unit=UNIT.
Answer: value=1255.9 unit=kWh
